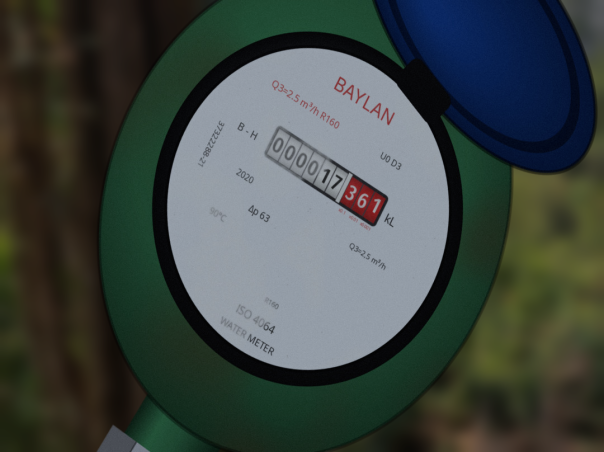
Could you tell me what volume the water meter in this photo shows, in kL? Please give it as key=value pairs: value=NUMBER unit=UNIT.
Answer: value=17.361 unit=kL
